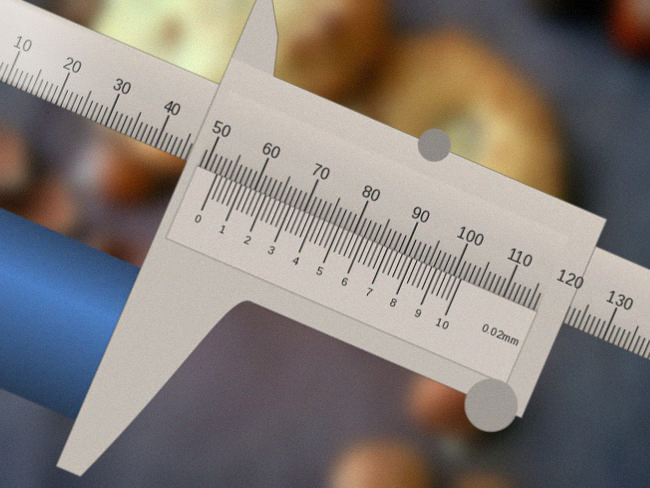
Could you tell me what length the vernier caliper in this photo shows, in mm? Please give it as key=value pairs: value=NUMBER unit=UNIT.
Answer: value=52.5 unit=mm
